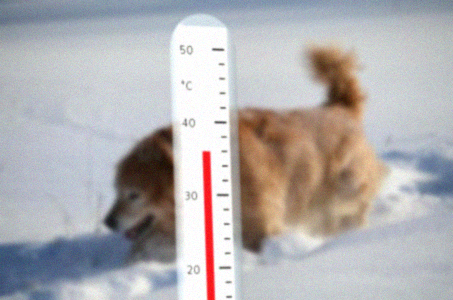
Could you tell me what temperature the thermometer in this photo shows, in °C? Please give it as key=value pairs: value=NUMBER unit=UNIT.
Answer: value=36 unit=°C
